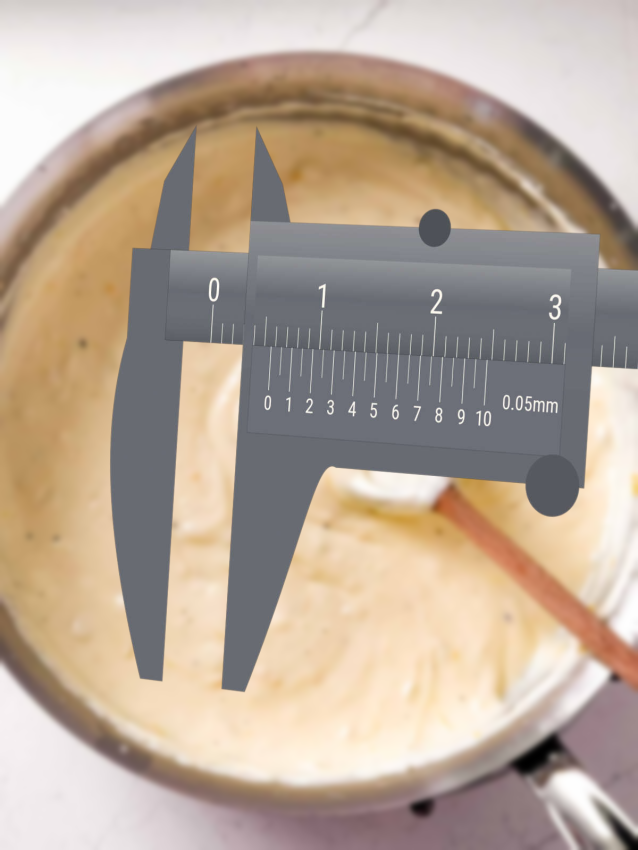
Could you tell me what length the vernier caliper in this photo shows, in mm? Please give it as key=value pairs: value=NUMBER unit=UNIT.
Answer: value=5.6 unit=mm
